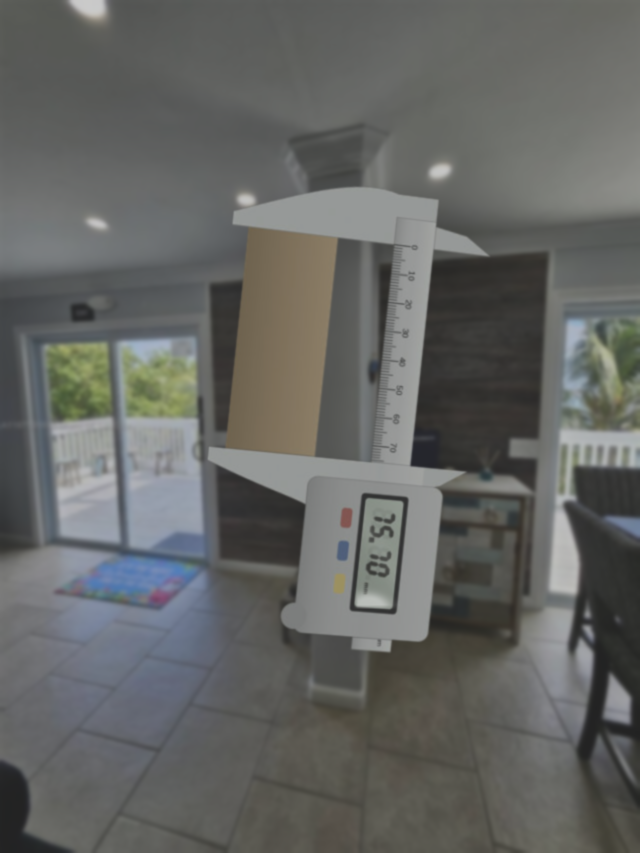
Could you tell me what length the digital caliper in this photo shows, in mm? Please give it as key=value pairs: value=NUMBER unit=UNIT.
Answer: value=75.70 unit=mm
